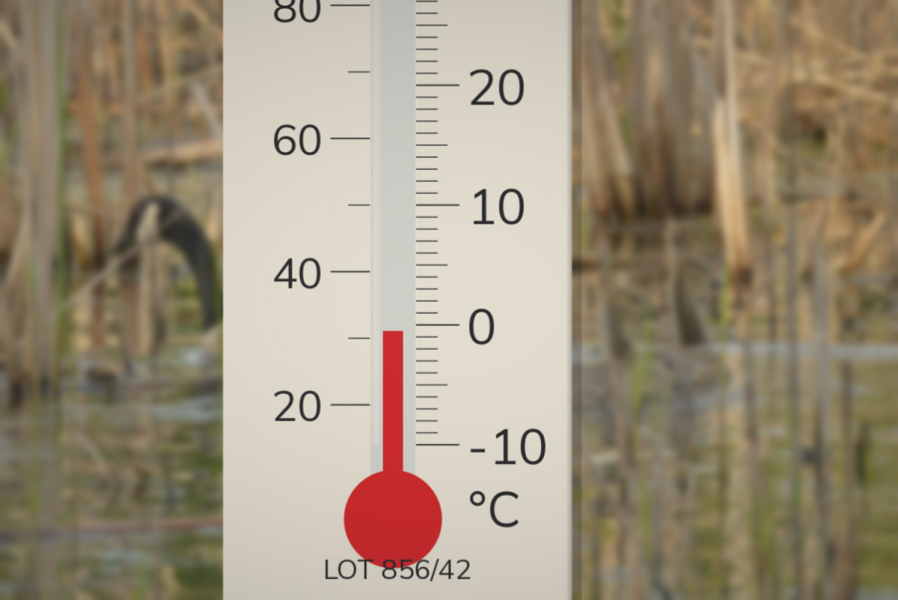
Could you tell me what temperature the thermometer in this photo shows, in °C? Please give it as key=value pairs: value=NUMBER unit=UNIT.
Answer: value=-0.5 unit=°C
